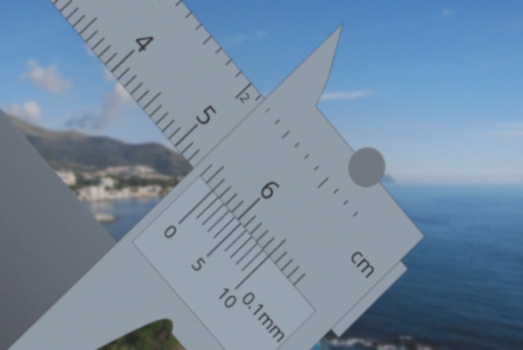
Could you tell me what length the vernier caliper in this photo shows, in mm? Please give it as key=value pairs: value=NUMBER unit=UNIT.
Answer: value=56.0 unit=mm
